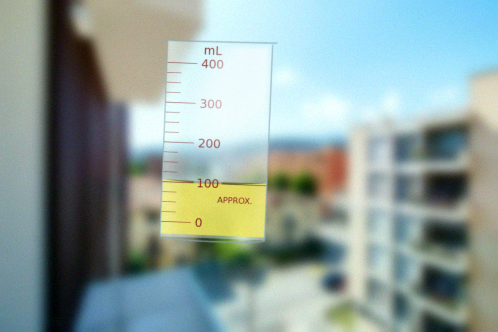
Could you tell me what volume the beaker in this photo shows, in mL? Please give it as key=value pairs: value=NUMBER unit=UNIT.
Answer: value=100 unit=mL
